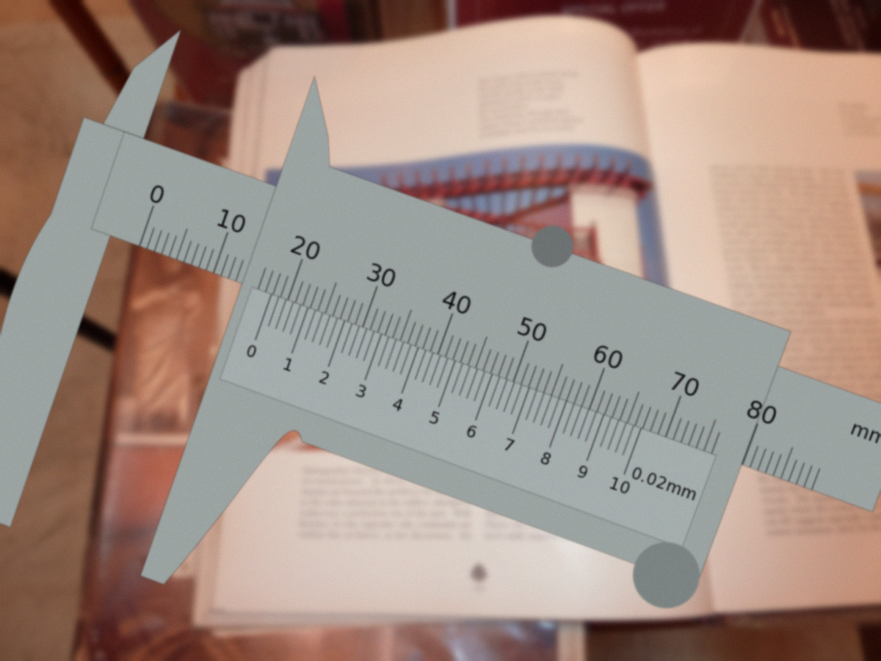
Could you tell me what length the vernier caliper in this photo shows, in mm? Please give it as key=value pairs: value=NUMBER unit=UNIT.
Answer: value=17.8 unit=mm
